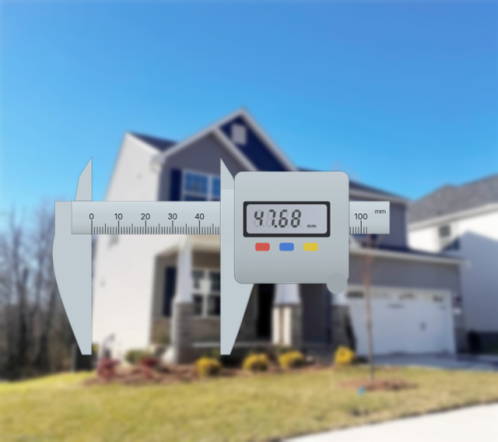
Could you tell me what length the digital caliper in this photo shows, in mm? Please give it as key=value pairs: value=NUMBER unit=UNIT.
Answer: value=47.68 unit=mm
